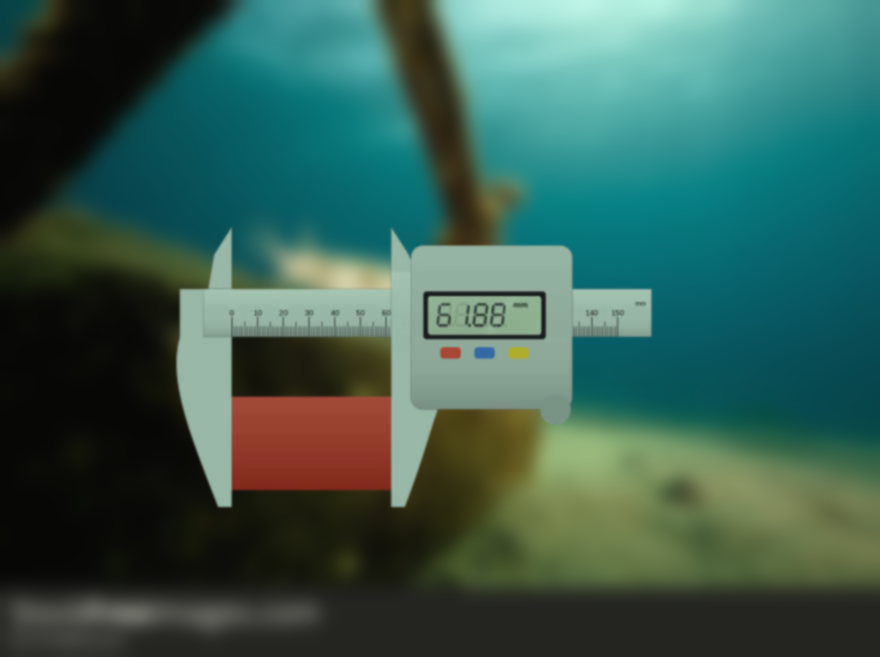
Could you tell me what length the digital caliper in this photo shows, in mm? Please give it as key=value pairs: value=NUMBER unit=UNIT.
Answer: value=61.88 unit=mm
